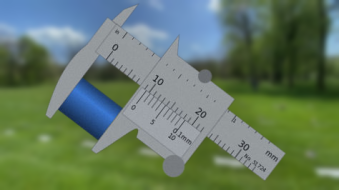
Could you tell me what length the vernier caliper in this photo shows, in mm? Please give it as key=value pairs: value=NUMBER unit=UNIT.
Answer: value=9.4 unit=mm
